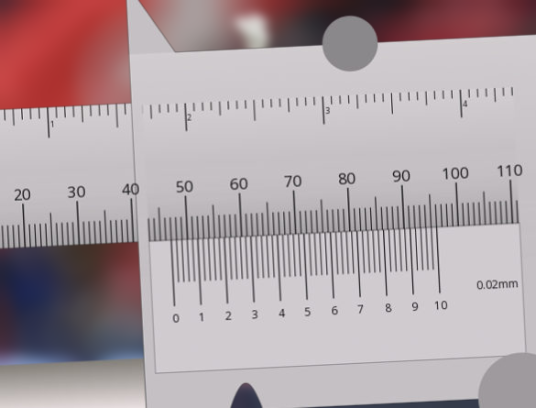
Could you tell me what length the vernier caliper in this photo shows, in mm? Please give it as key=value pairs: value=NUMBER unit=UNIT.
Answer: value=47.0 unit=mm
